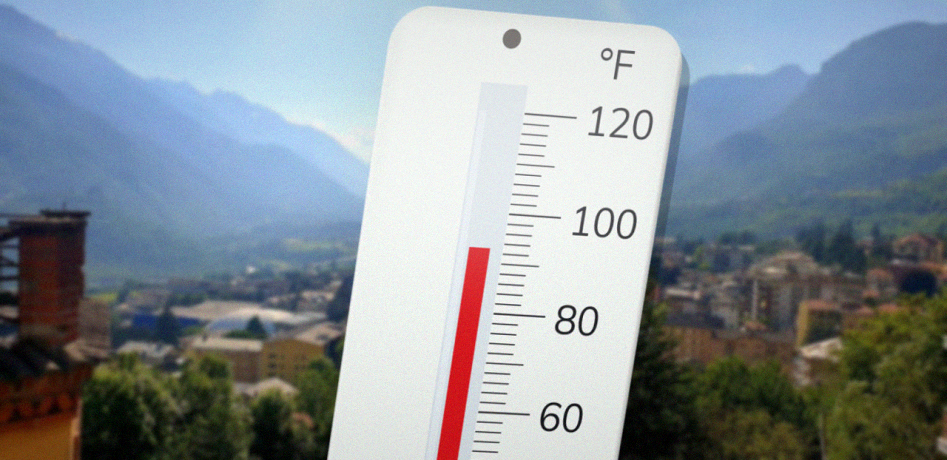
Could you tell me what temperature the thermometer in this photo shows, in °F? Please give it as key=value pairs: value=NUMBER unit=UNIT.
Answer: value=93 unit=°F
